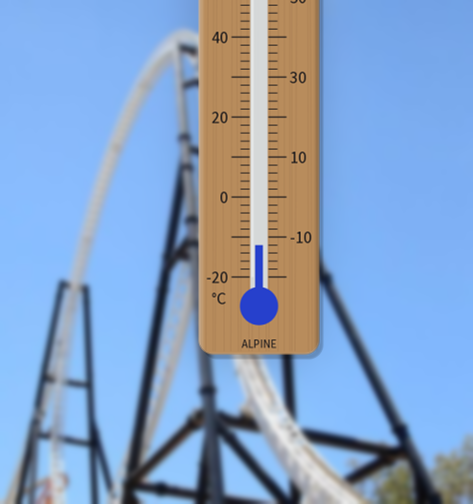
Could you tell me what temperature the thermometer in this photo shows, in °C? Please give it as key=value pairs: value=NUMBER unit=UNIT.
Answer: value=-12 unit=°C
